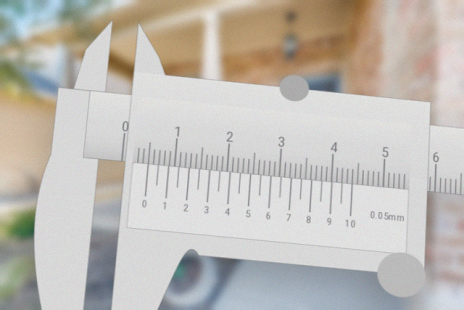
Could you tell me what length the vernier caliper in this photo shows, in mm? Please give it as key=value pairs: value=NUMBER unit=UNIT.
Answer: value=5.0 unit=mm
